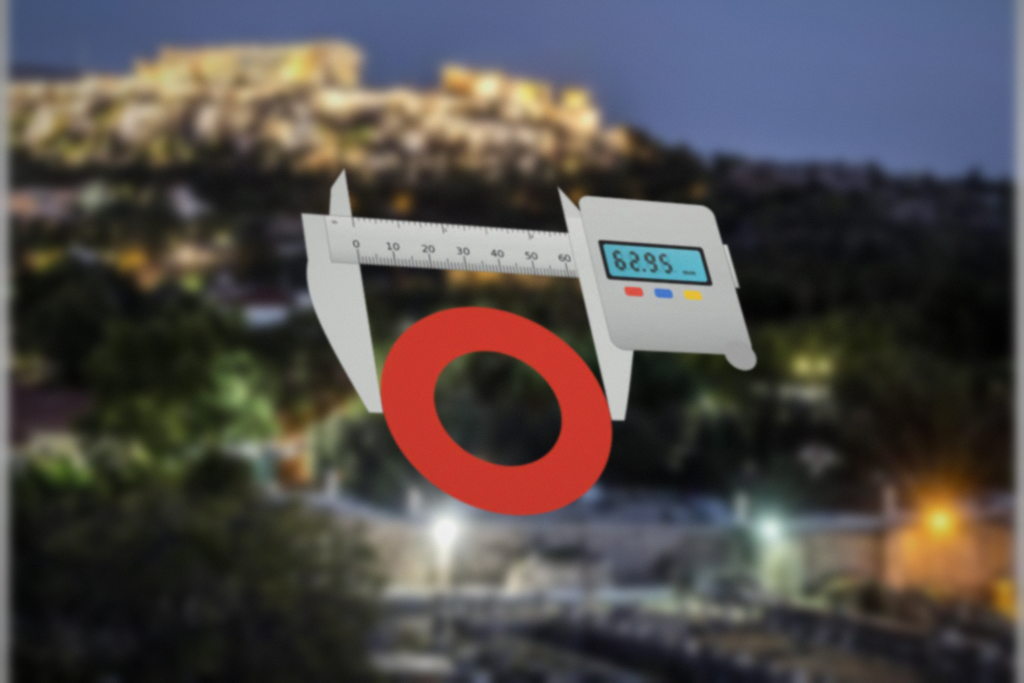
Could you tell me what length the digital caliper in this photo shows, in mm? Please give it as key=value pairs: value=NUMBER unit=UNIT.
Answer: value=62.95 unit=mm
